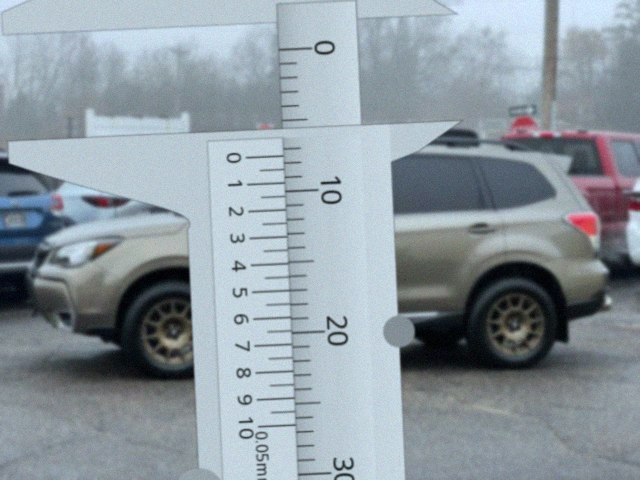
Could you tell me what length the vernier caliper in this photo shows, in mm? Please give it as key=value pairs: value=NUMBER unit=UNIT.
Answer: value=7.5 unit=mm
